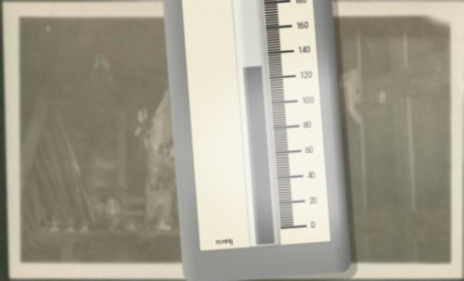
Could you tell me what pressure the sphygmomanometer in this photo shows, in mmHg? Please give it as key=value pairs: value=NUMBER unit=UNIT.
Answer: value=130 unit=mmHg
